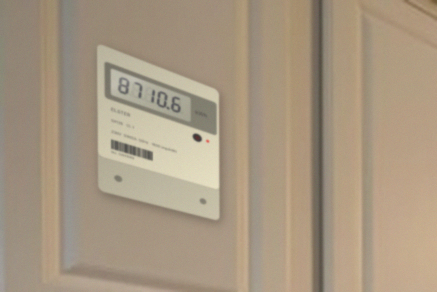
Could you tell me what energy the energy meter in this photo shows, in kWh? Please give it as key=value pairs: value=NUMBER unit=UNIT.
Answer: value=8710.6 unit=kWh
